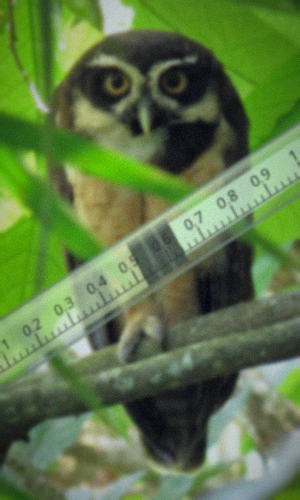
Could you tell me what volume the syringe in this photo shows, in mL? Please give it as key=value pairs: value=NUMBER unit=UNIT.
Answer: value=0.52 unit=mL
